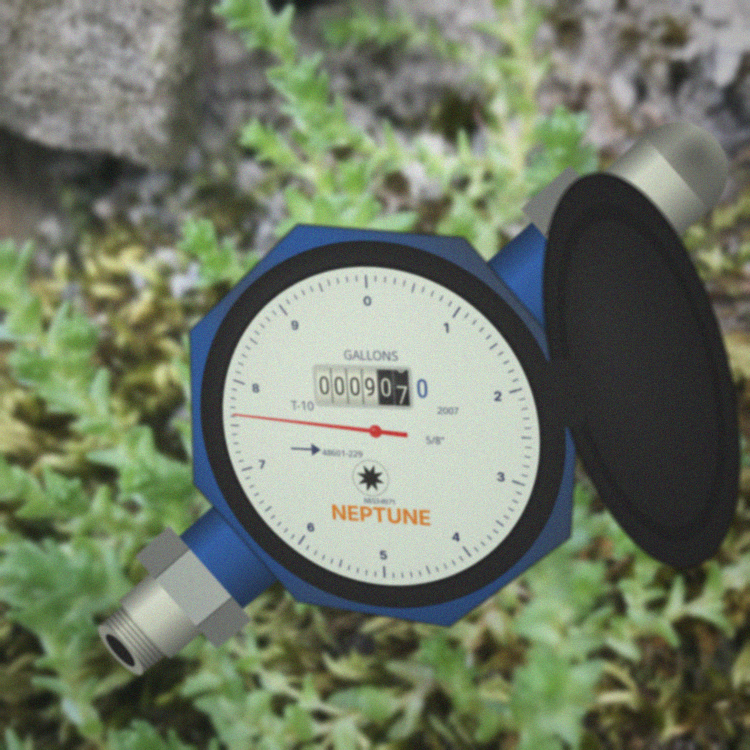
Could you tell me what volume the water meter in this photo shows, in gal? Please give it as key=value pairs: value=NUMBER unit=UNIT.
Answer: value=9067.6 unit=gal
